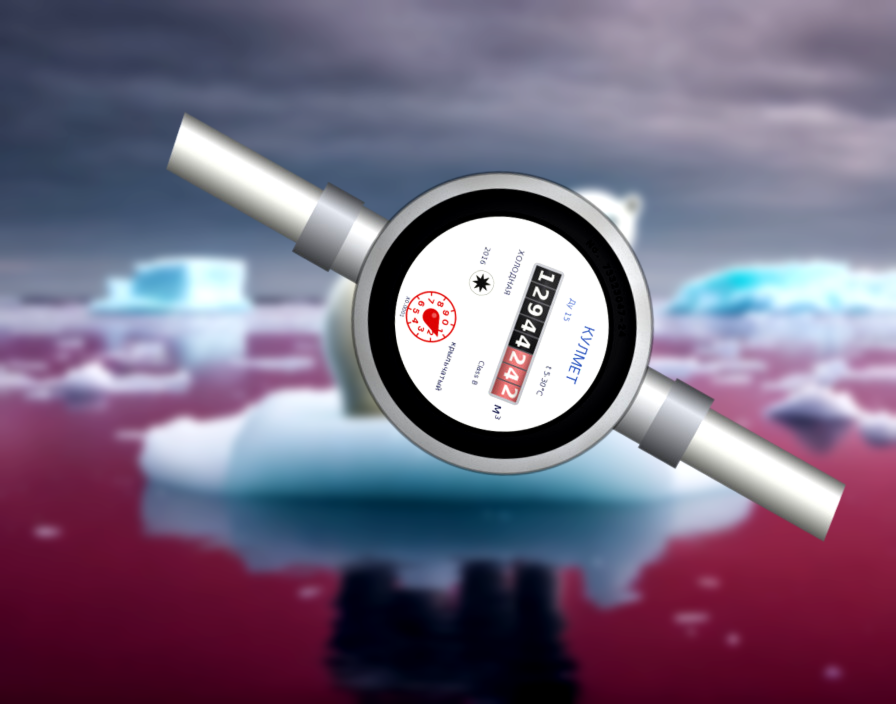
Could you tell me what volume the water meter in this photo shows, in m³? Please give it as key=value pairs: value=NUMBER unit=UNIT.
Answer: value=12944.2421 unit=m³
